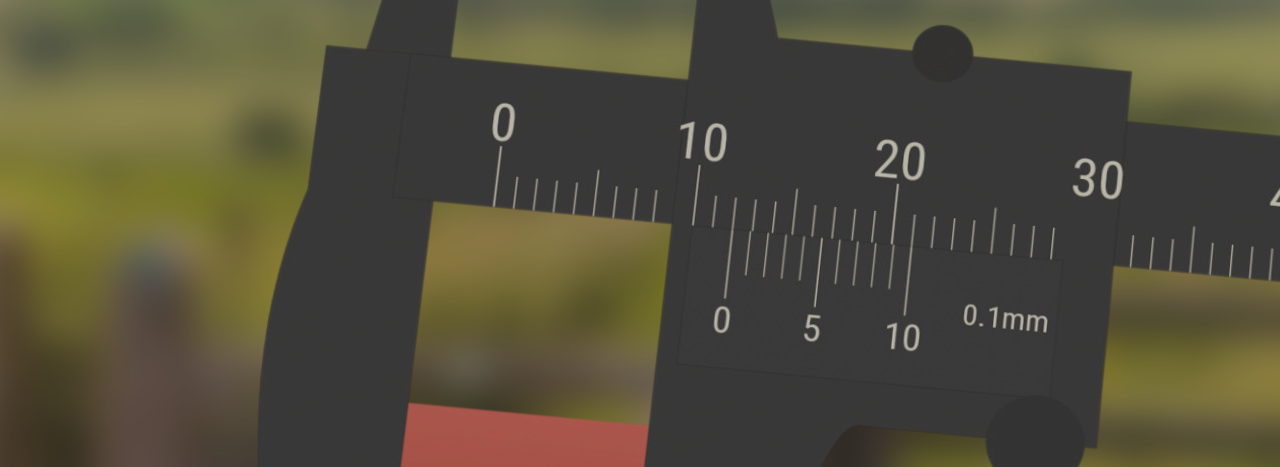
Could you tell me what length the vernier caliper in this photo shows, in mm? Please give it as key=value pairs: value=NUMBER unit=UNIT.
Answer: value=12.0 unit=mm
